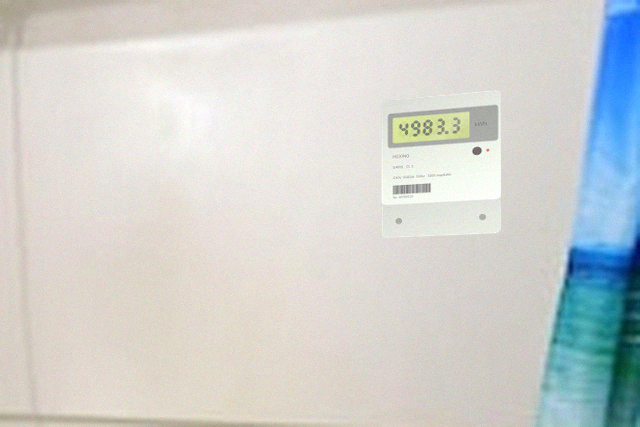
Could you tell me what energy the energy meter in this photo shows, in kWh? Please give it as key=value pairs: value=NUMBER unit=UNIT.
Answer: value=4983.3 unit=kWh
